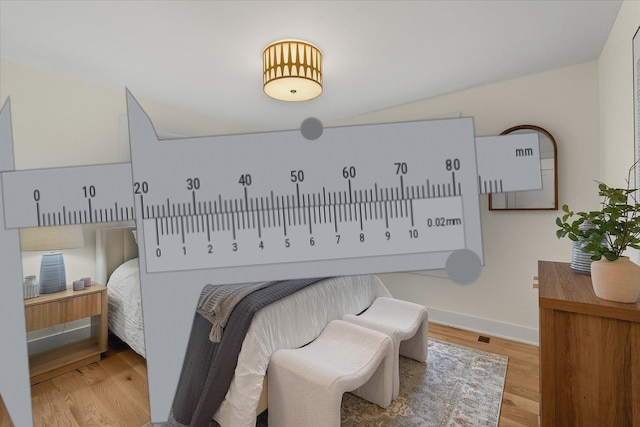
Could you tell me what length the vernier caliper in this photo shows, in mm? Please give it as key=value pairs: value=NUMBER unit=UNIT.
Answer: value=22.5 unit=mm
